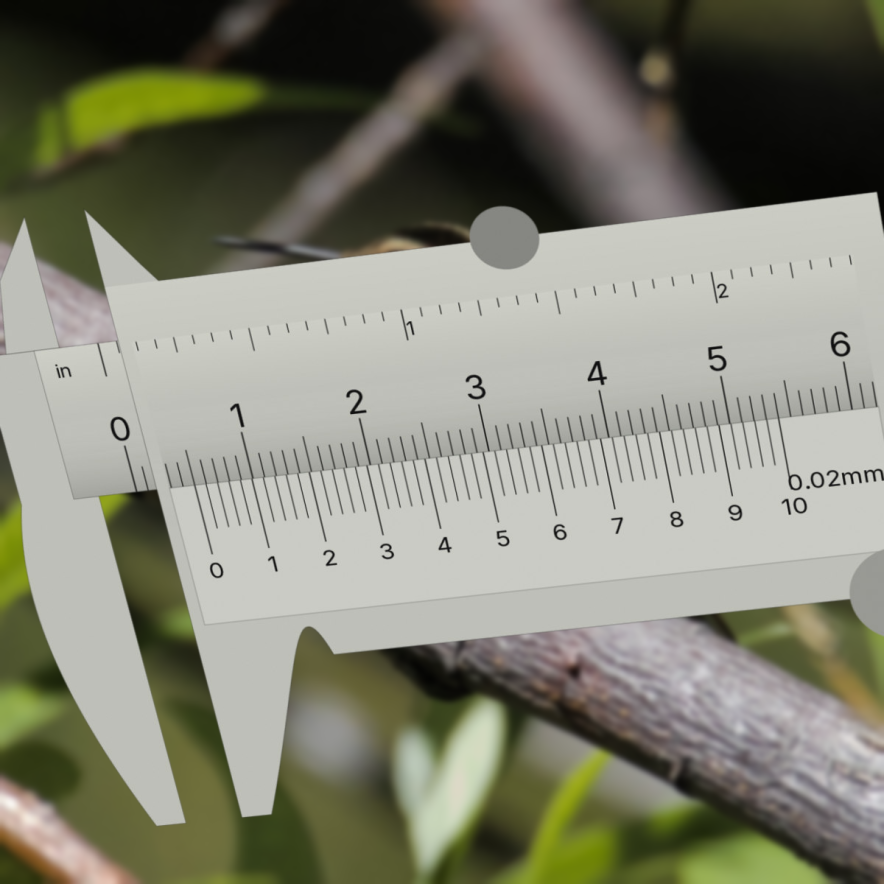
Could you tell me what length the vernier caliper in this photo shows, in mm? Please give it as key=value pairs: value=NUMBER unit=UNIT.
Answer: value=5.0 unit=mm
